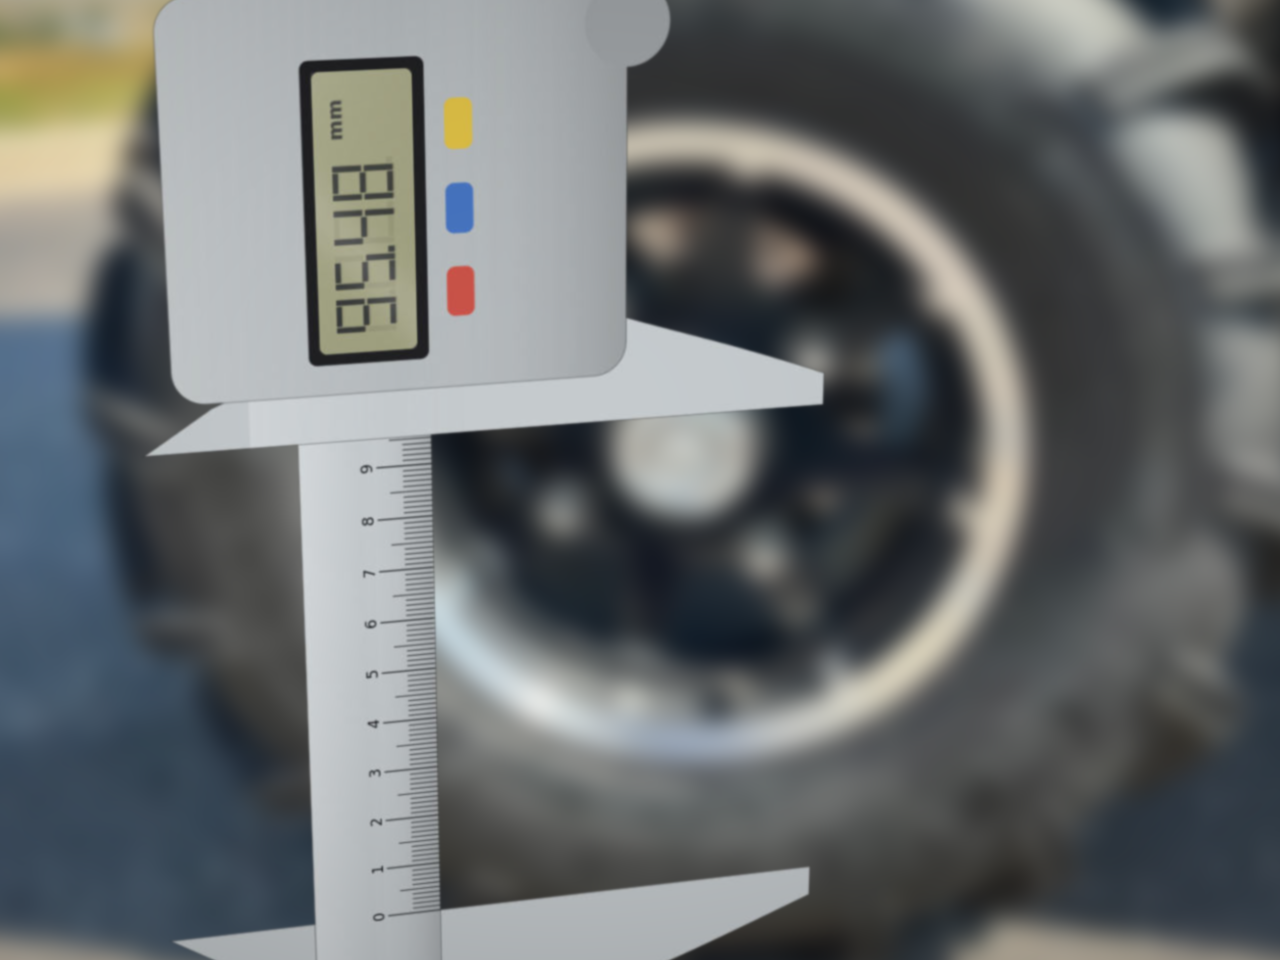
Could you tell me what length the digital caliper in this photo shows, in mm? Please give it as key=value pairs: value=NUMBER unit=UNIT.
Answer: value=95.48 unit=mm
